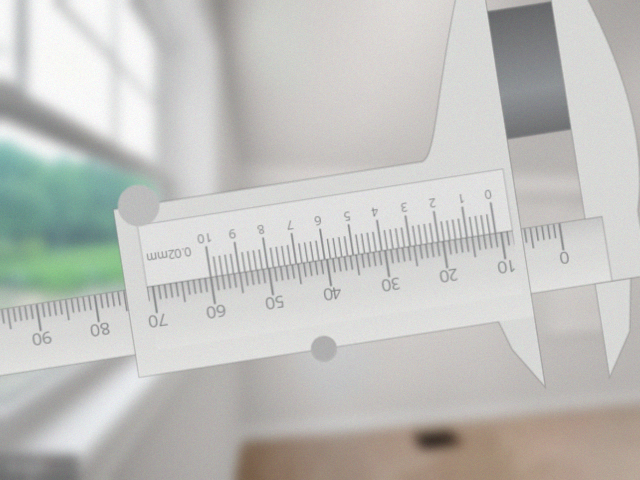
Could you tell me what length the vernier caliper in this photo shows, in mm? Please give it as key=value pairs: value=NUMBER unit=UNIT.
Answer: value=11.0 unit=mm
